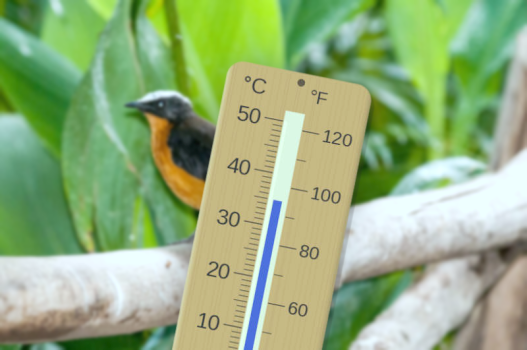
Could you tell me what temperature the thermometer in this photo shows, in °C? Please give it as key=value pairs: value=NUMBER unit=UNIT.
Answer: value=35 unit=°C
